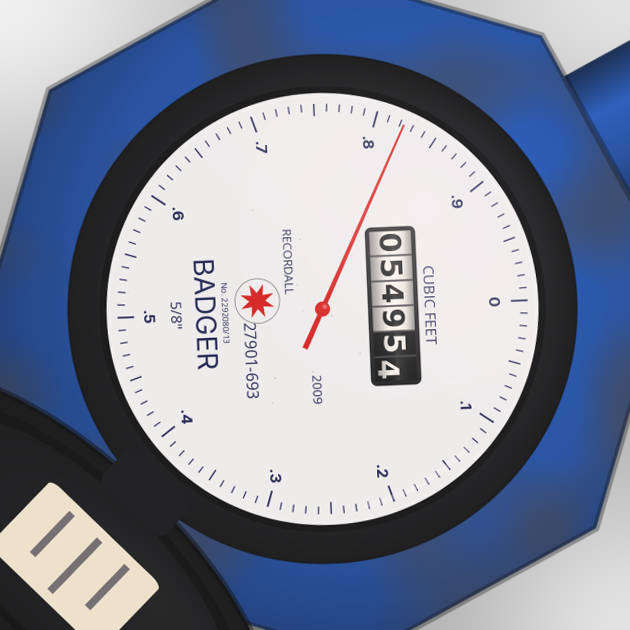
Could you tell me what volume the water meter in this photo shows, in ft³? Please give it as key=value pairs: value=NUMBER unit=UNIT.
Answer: value=54953.82 unit=ft³
